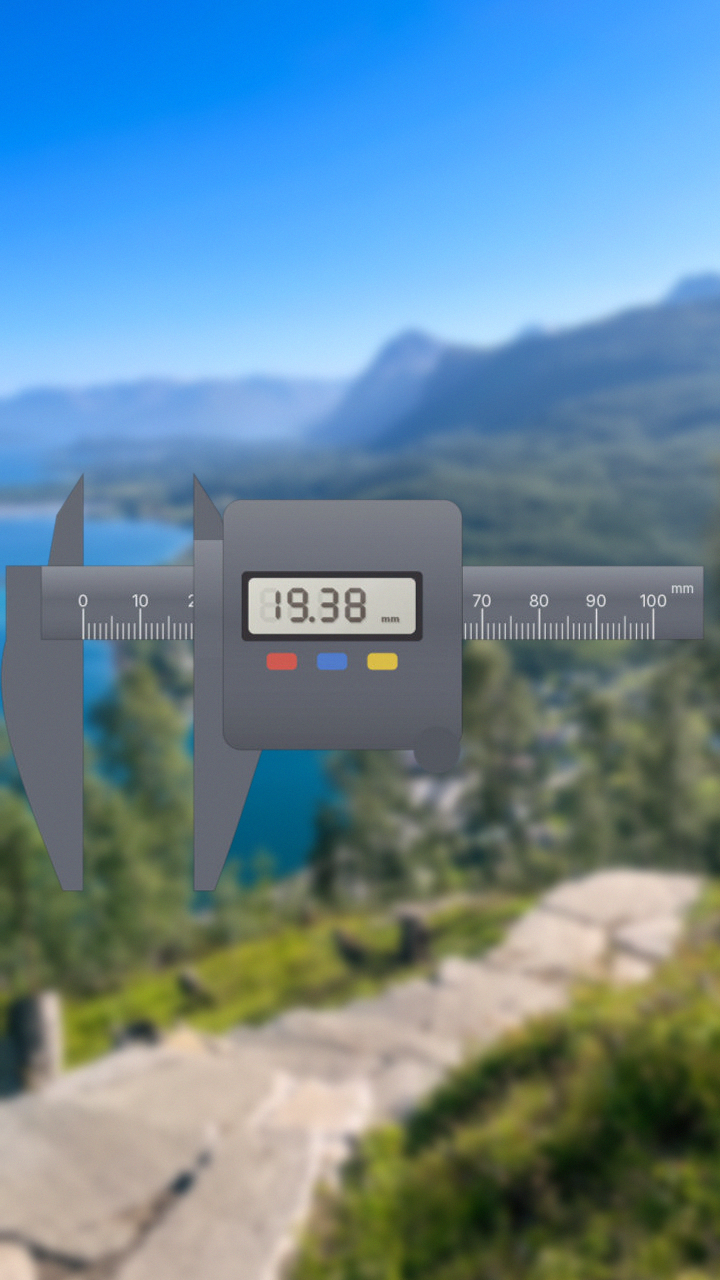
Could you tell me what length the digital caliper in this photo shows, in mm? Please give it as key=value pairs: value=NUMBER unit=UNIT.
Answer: value=19.38 unit=mm
